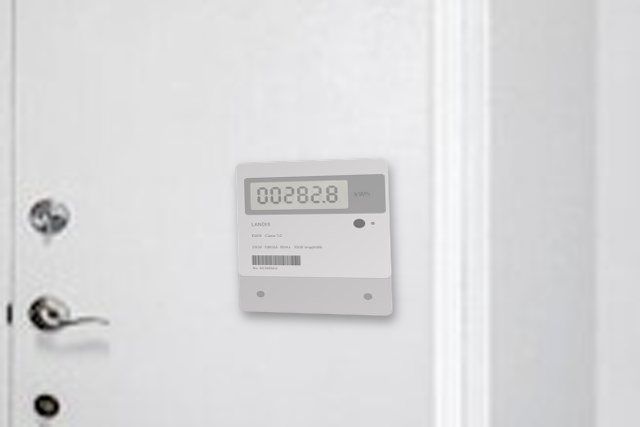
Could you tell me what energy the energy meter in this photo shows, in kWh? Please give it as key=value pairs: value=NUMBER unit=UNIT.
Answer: value=282.8 unit=kWh
